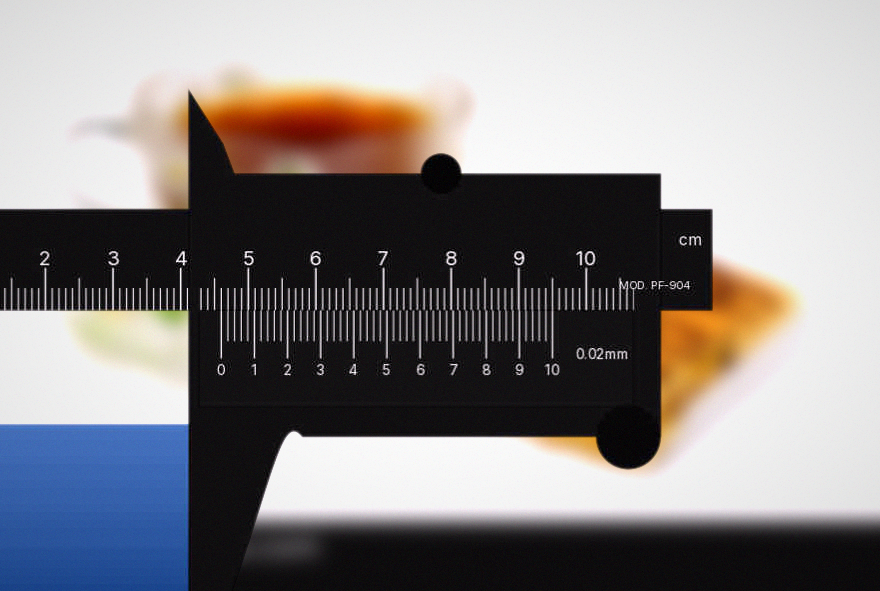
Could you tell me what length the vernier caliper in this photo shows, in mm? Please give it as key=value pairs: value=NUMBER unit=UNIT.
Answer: value=46.0 unit=mm
